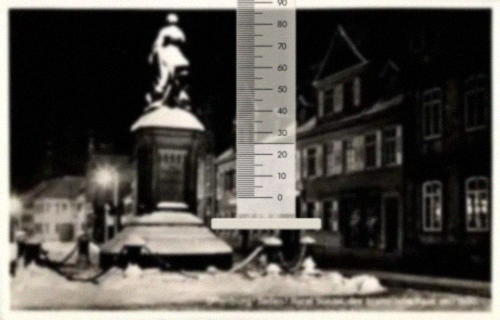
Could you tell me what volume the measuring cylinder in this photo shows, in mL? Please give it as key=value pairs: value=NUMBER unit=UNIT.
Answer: value=25 unit=mL
